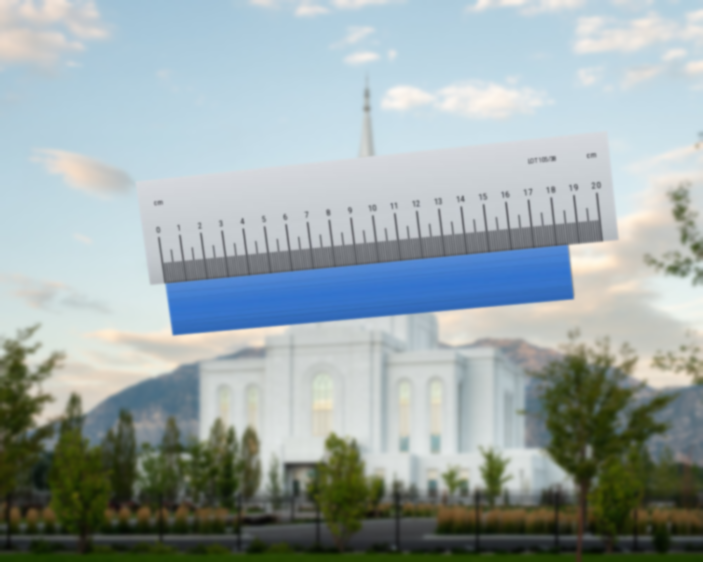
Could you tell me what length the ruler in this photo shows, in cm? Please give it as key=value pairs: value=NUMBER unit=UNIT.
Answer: value=18.5 unit=cm
